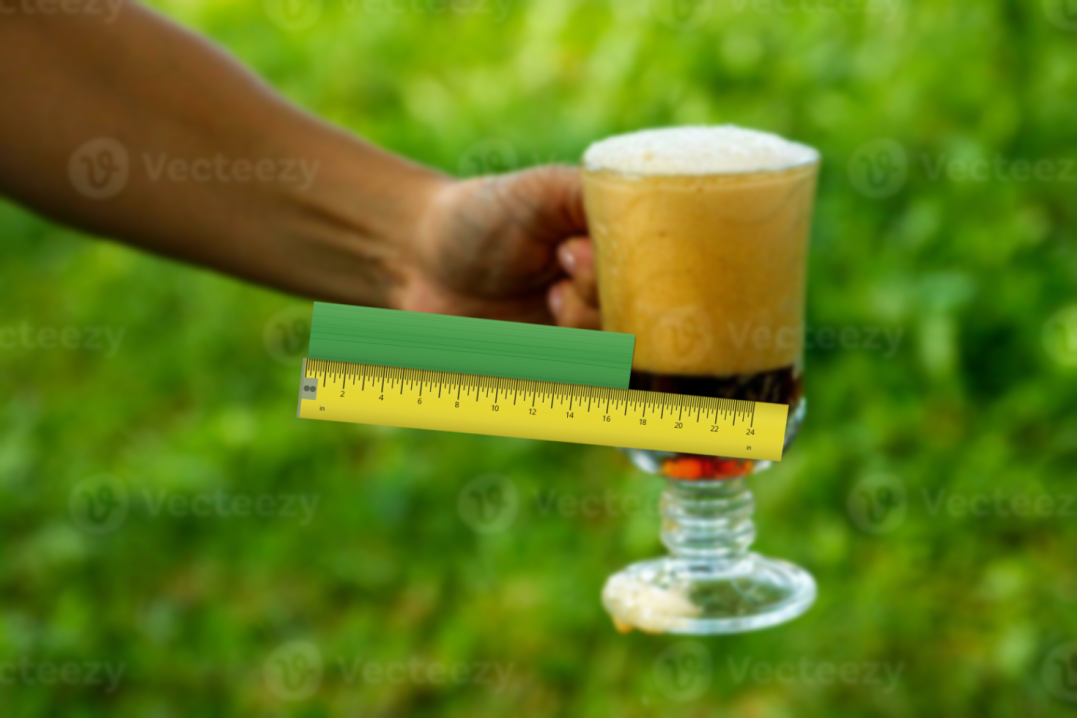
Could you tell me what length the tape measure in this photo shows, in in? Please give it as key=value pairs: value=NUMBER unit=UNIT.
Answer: value=17 unit=in
